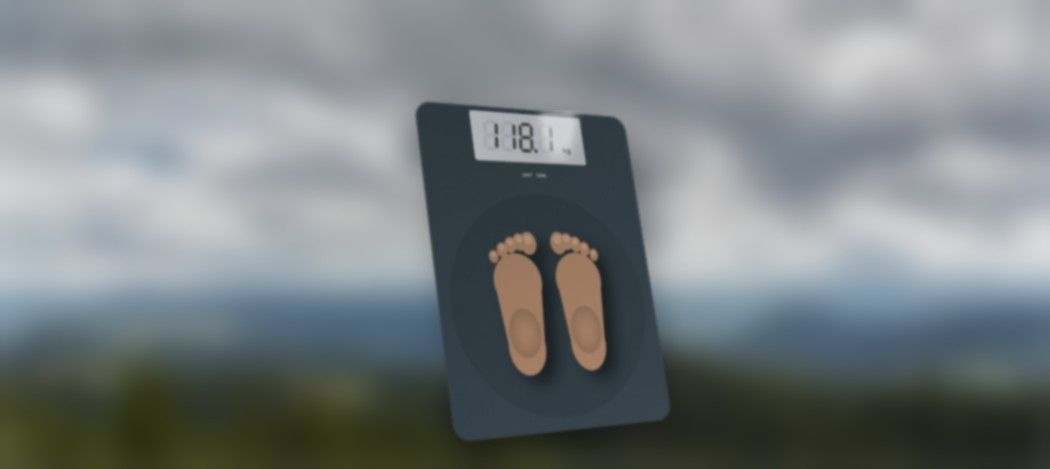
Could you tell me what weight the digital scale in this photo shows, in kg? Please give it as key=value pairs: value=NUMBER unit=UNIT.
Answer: value=118.1 unit=kg
